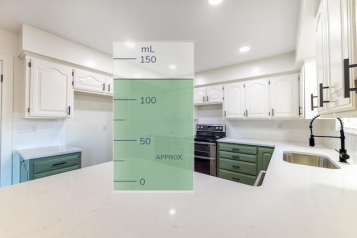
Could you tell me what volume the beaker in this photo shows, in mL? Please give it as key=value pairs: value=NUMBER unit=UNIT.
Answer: value=125 unit=mL
